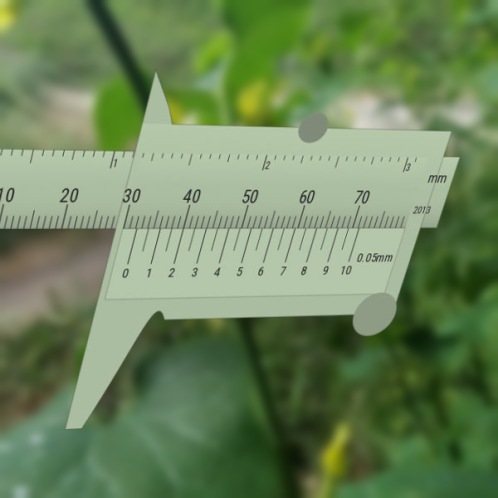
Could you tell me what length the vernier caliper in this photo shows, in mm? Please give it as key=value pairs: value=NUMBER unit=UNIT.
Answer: value=32.2 unit=mm
